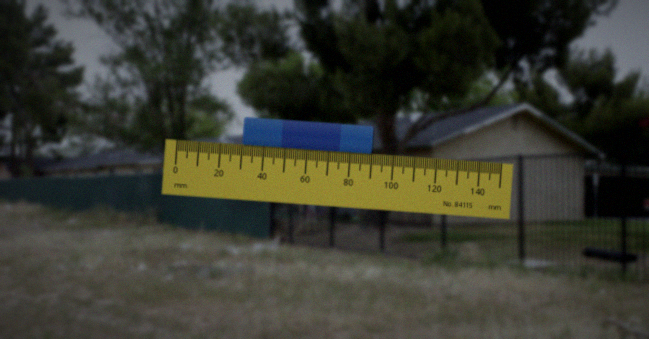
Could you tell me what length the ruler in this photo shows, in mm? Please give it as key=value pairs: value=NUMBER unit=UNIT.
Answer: value=60 unit=mm
